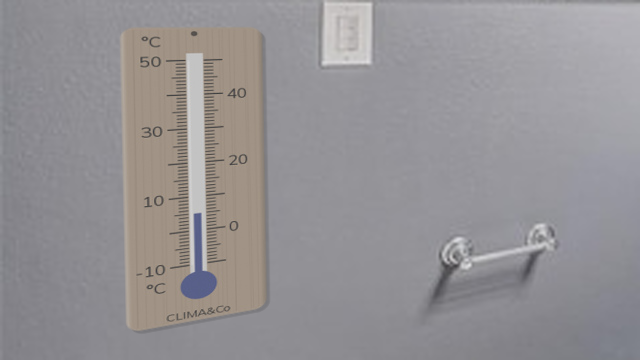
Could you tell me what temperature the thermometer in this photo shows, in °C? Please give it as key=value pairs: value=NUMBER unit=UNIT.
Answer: value=5 unit=°C
